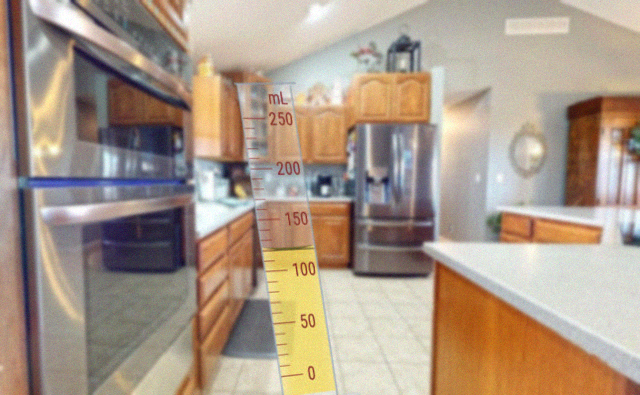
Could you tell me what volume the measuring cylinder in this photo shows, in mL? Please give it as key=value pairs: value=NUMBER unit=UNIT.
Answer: value=120 unit=mL
